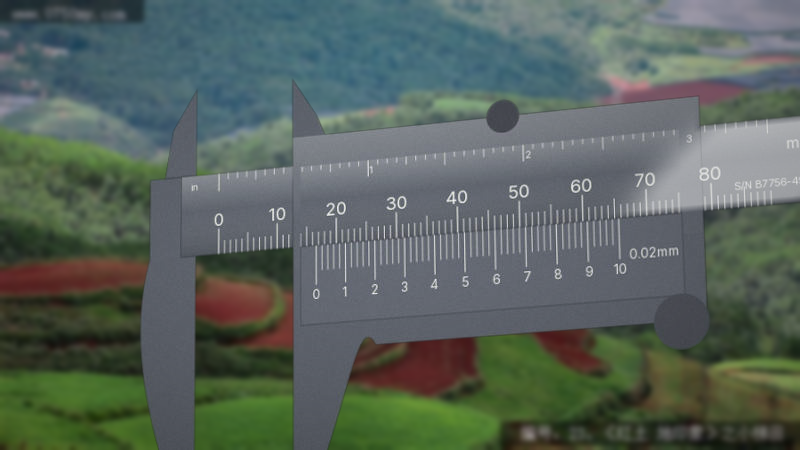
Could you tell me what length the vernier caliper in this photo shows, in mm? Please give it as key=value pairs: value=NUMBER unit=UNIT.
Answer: value=16.6 unit=mm
